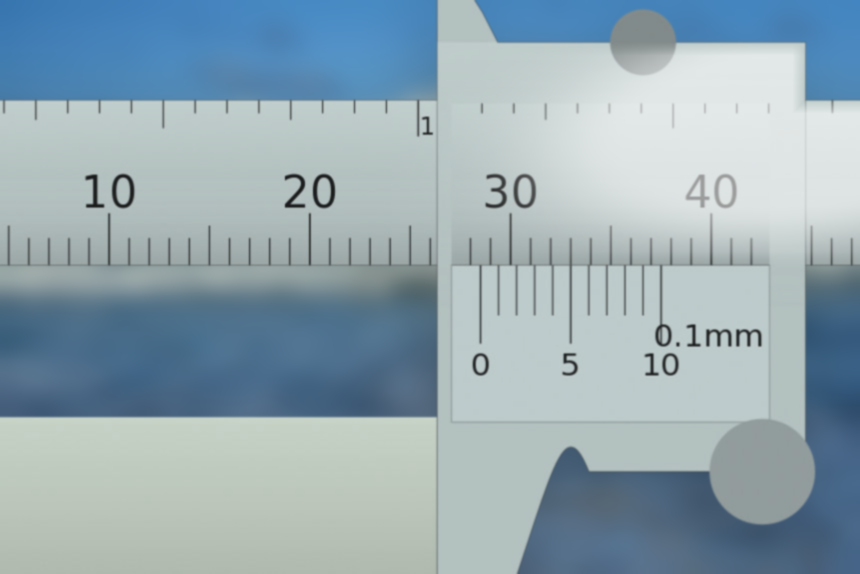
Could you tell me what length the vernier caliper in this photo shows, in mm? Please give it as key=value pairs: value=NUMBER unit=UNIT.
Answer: value=28.5 unit=mm
